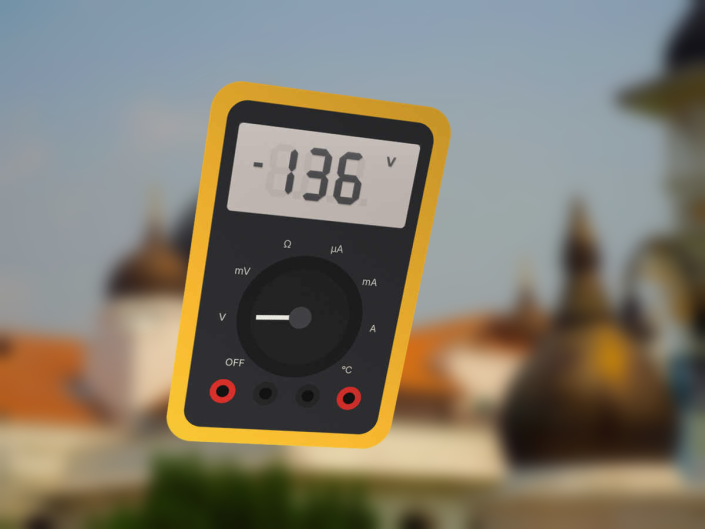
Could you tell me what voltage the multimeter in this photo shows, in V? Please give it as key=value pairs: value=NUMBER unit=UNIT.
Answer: value=-136 unit=V
